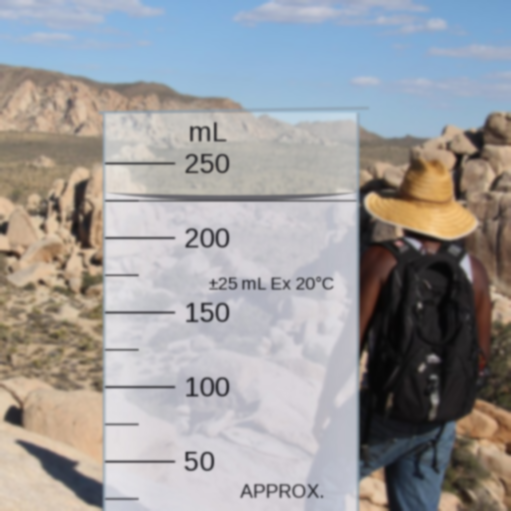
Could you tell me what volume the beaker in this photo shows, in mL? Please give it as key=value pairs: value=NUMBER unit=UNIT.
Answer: value=225 unit=mL
